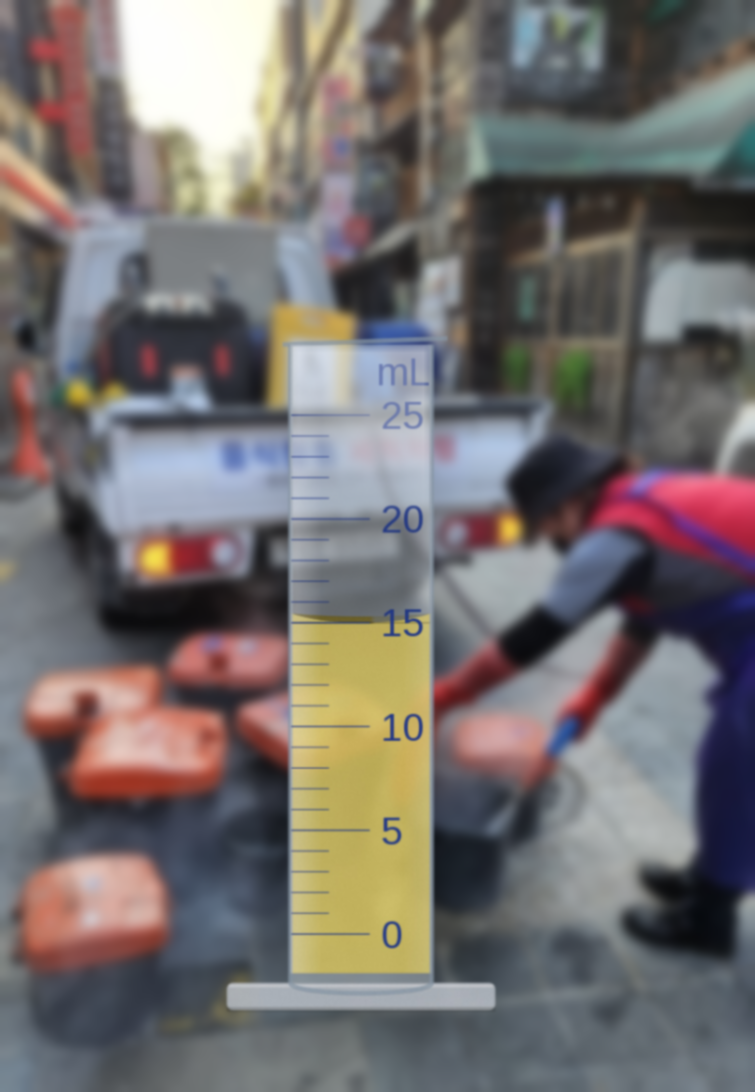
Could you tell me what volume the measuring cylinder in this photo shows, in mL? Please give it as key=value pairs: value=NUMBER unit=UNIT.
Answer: value=15 unit=mL
